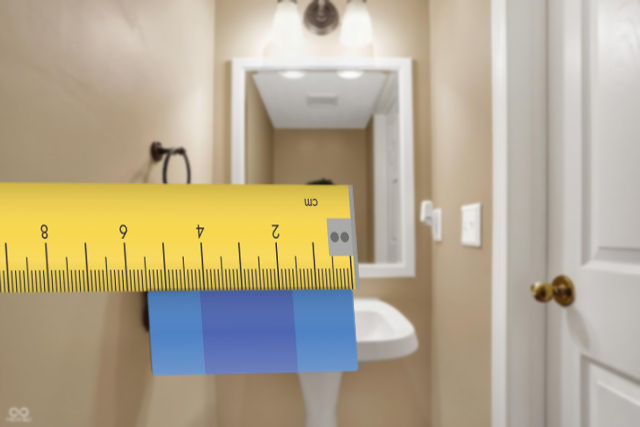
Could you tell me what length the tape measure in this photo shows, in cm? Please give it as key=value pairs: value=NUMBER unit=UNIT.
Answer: value=5.5 unit=cm
